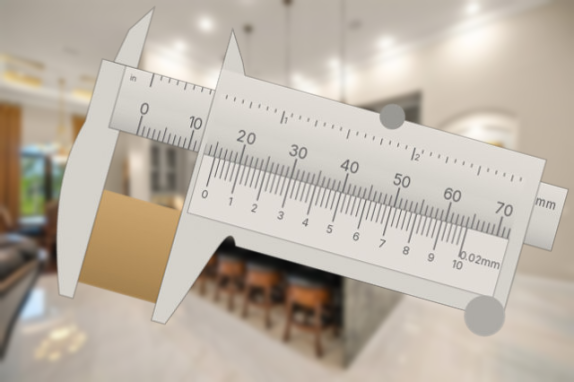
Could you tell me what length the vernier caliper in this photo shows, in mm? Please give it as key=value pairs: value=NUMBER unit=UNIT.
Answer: value=15.2 unit=mm
